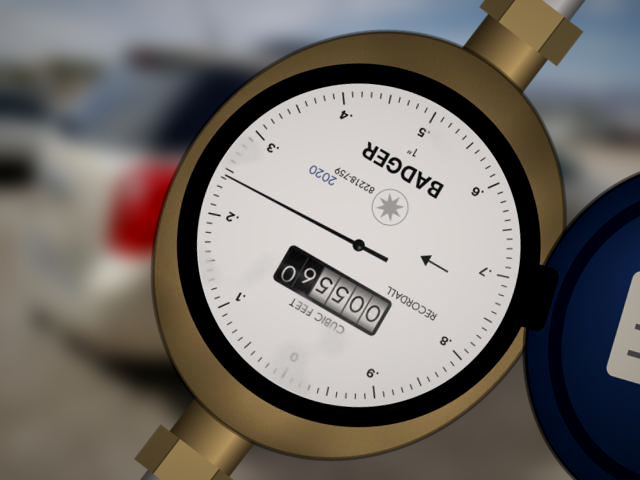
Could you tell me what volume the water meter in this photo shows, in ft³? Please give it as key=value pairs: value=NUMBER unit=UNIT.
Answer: value=5560.24 unit=ft³
